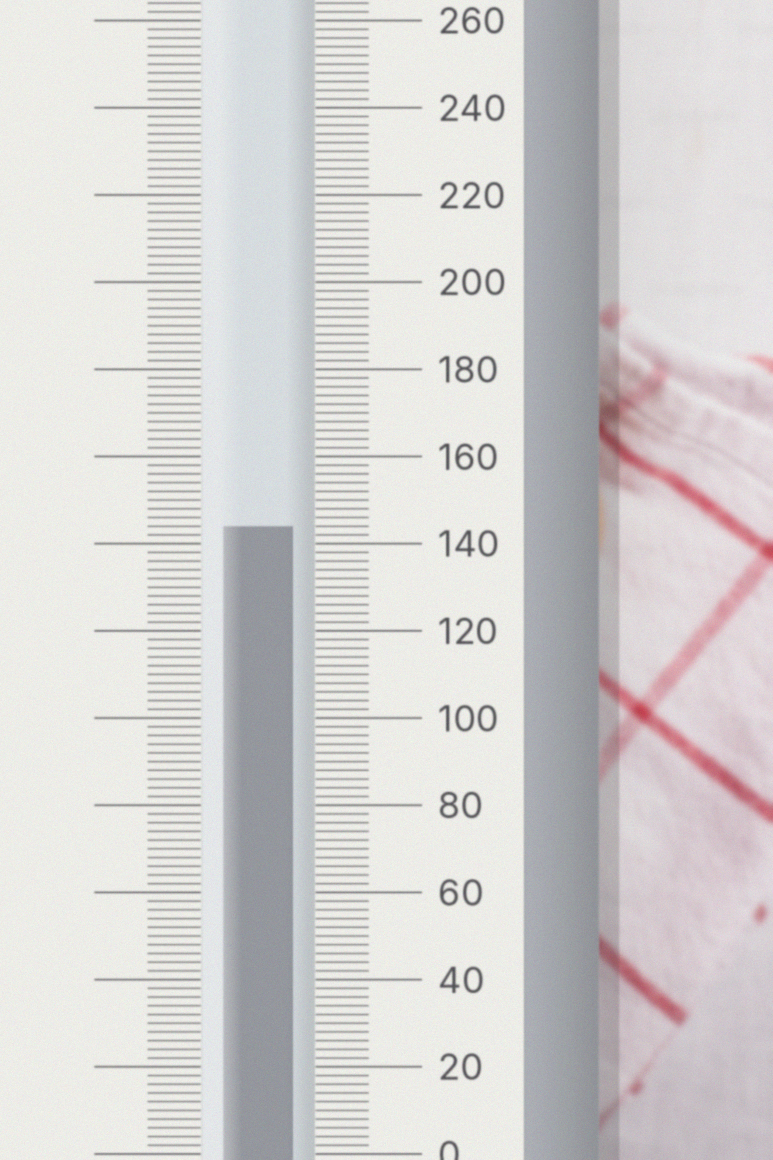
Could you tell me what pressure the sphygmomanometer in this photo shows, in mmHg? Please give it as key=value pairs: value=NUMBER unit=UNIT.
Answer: value=144 unit=mmHg
